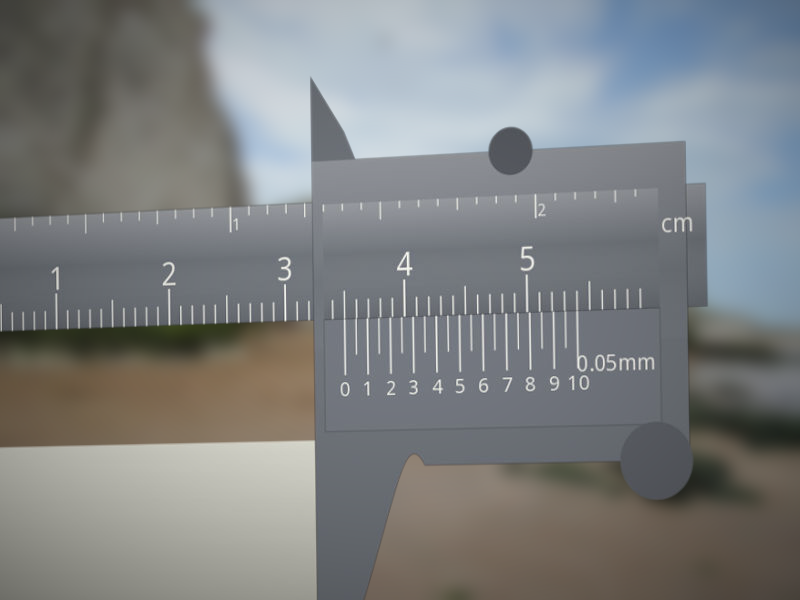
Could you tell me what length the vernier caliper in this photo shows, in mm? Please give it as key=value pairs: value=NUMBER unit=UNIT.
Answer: value=35.0 unit=mm
